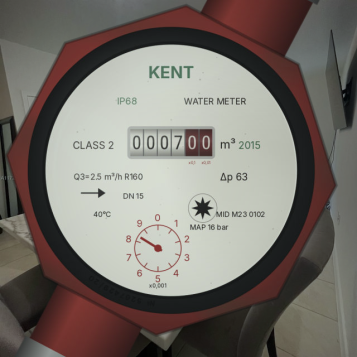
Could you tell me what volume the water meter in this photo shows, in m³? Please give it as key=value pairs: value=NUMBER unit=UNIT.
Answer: value=7.008 unit=m³
